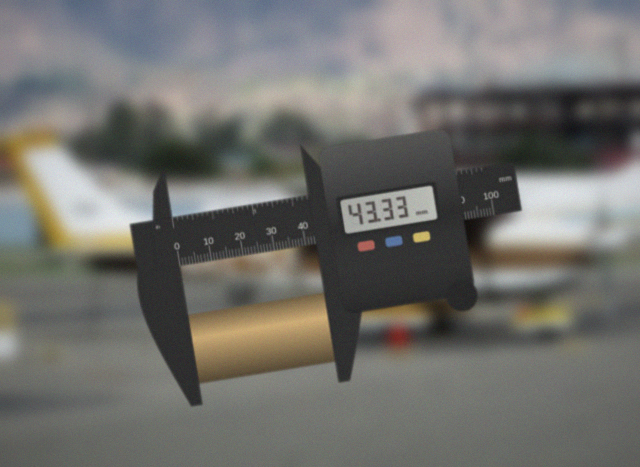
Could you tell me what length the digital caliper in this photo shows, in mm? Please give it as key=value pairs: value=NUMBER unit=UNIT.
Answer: value=43.33 unit=mm
